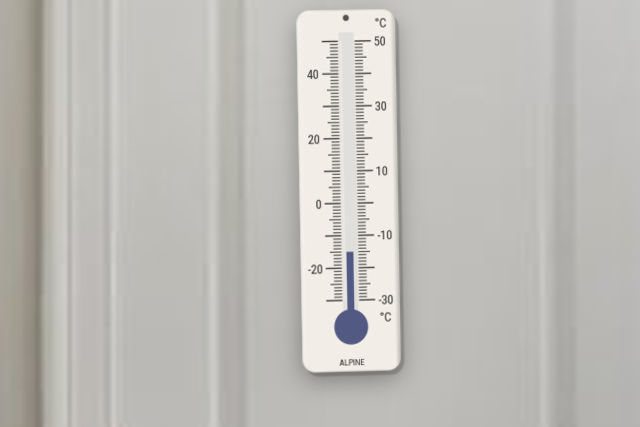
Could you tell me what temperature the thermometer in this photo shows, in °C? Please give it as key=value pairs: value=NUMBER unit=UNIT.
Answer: value=-15 unit=°C
